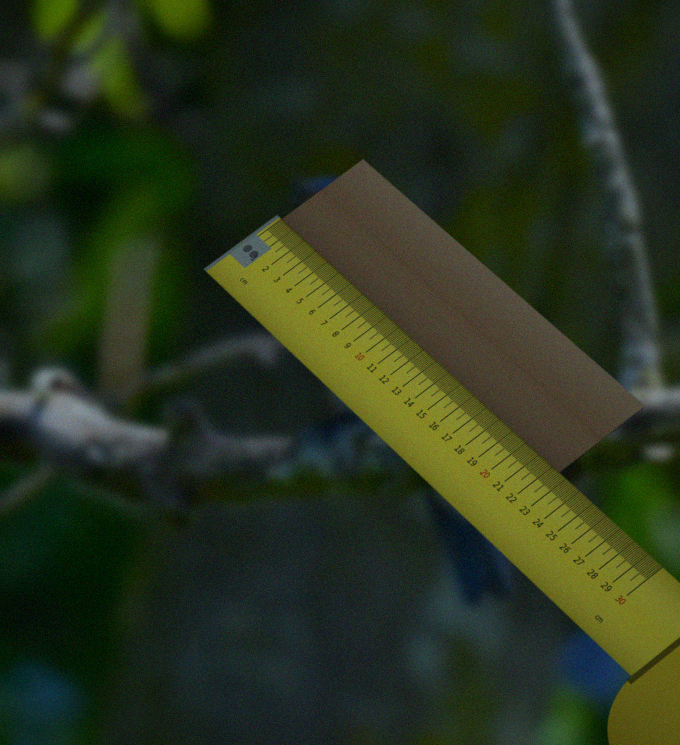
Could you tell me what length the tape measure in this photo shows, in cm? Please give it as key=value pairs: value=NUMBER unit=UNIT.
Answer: value=22.5 unit=cm
